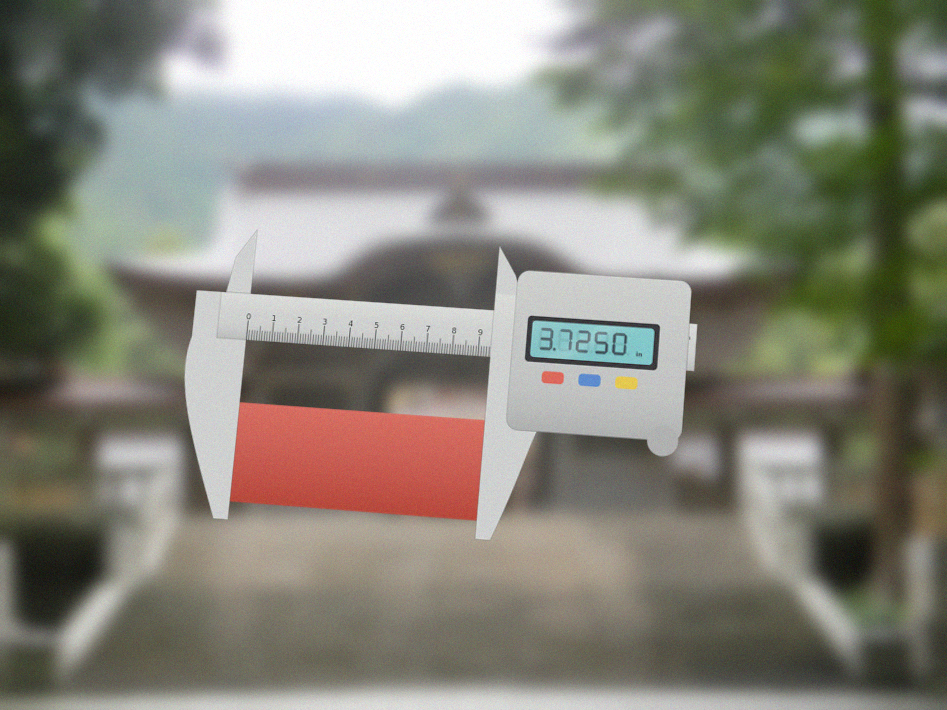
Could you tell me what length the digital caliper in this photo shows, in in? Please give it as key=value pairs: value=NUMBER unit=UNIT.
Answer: value=3.7250 unit=in
